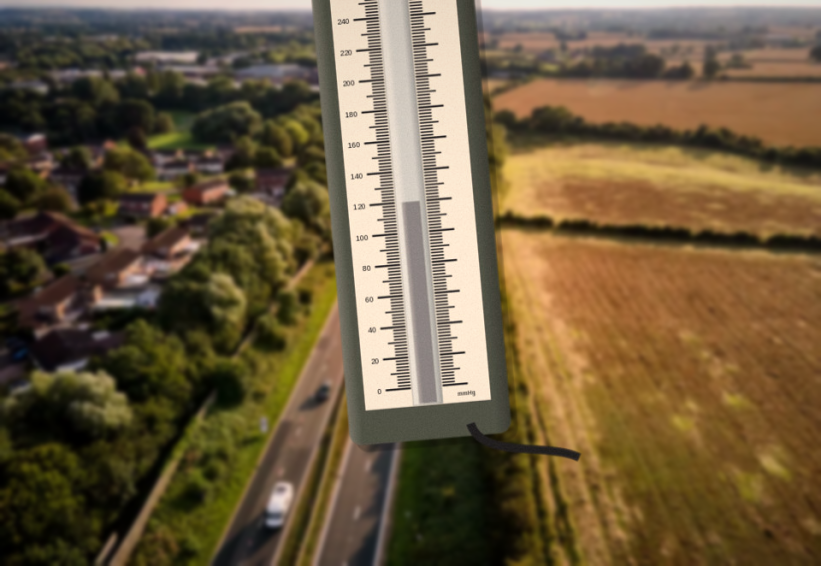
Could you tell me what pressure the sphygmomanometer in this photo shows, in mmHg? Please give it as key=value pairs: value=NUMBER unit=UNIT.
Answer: value=120 unit=mmHg
